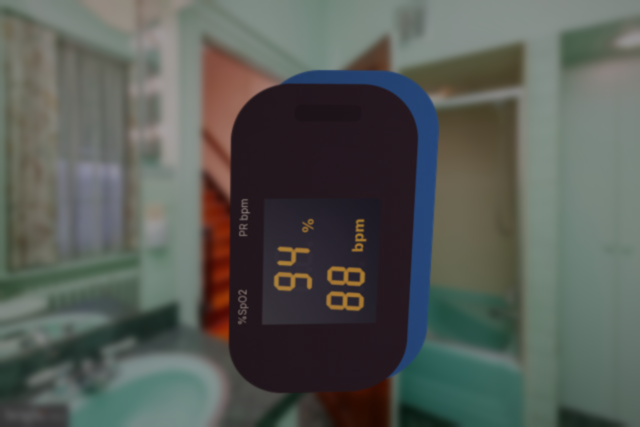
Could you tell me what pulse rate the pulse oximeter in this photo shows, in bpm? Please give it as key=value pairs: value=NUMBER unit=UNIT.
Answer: value=88 unit=bpm
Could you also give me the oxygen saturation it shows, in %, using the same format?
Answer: value=94 unit=%
